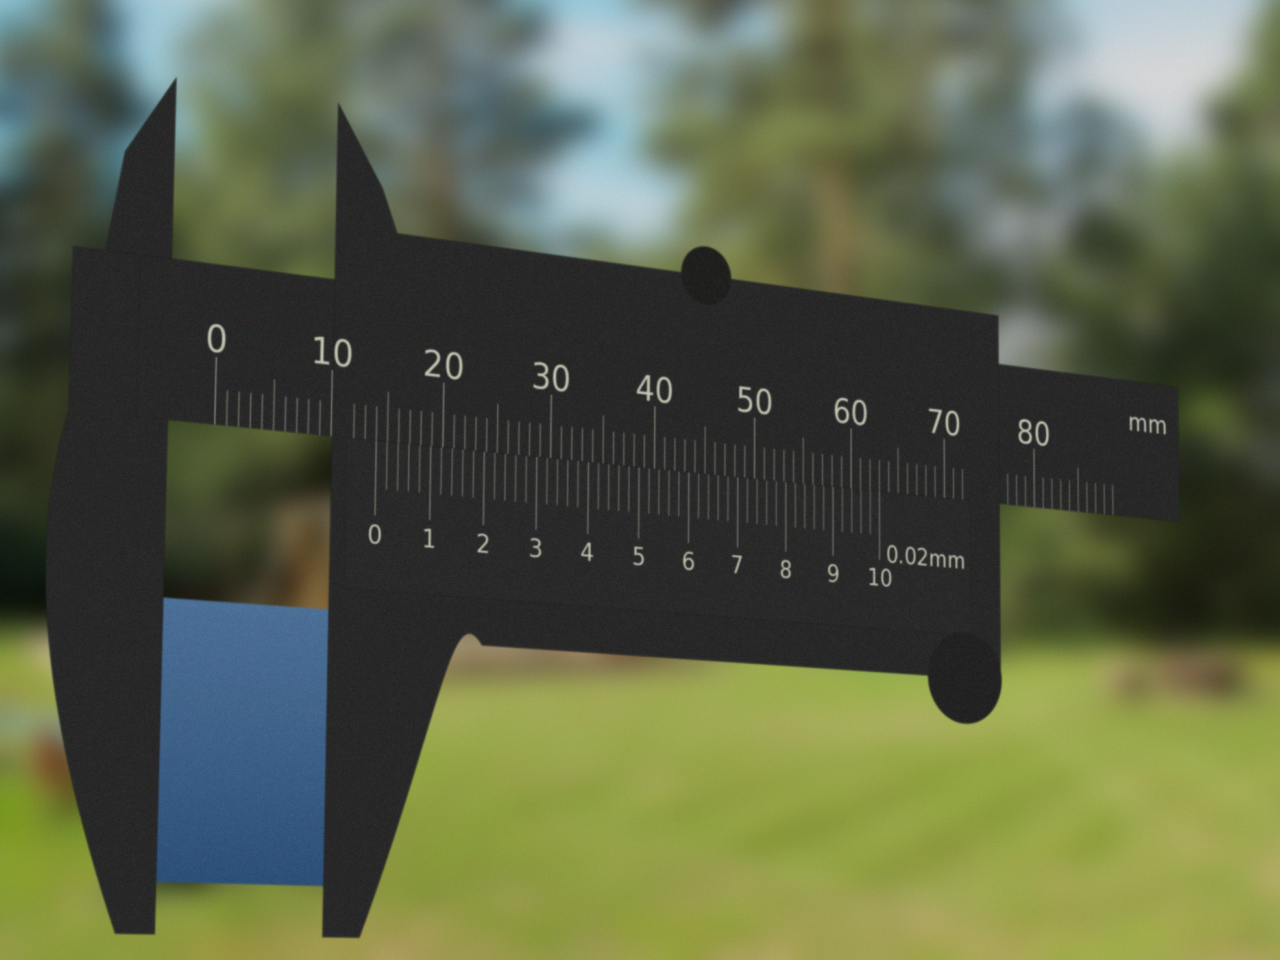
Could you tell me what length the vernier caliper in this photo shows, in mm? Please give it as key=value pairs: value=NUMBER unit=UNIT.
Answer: value=14.0 unit=mm
